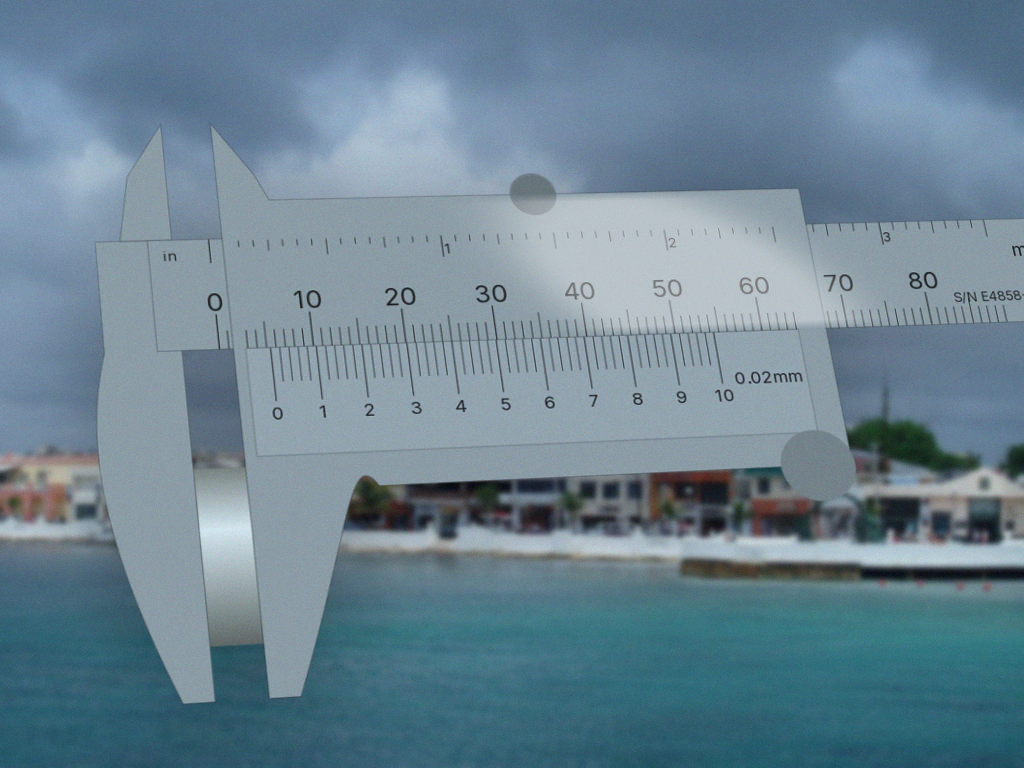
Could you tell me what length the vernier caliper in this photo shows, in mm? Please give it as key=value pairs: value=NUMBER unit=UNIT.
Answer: value=5.4 unit=mm
